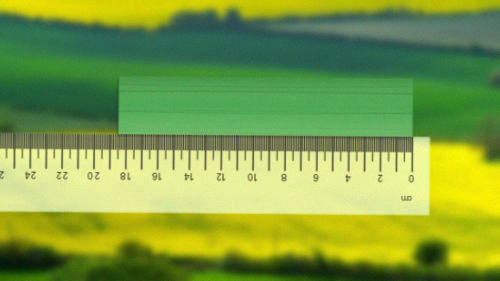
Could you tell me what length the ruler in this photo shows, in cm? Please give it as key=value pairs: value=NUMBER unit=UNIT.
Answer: value=18.5 unit=cm
